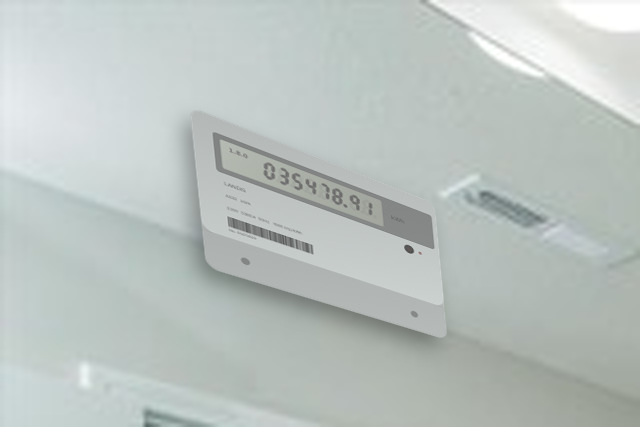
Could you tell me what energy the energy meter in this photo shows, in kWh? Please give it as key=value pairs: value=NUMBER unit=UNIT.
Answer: value=35478.91 unit=kWh
